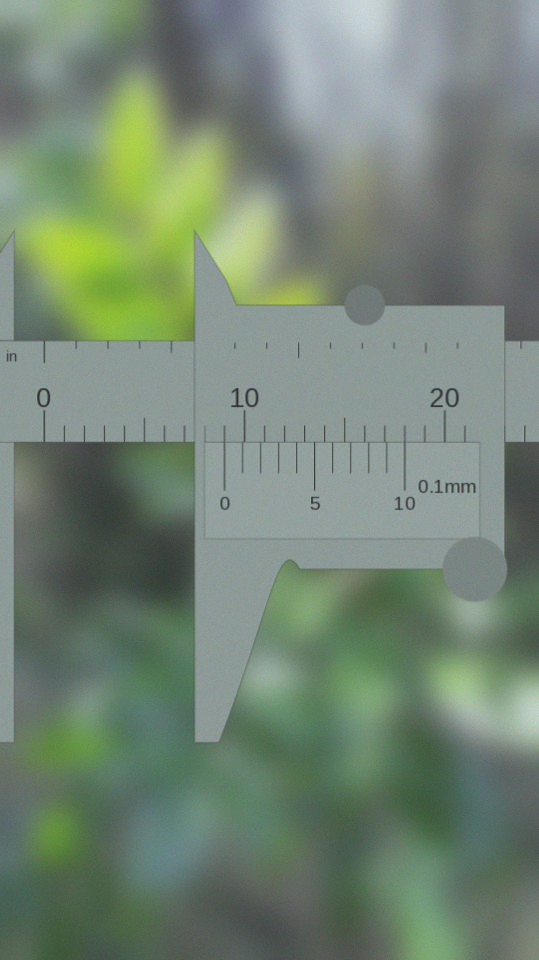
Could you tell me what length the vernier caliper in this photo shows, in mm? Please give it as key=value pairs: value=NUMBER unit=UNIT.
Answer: value=9.0 unit=mm
